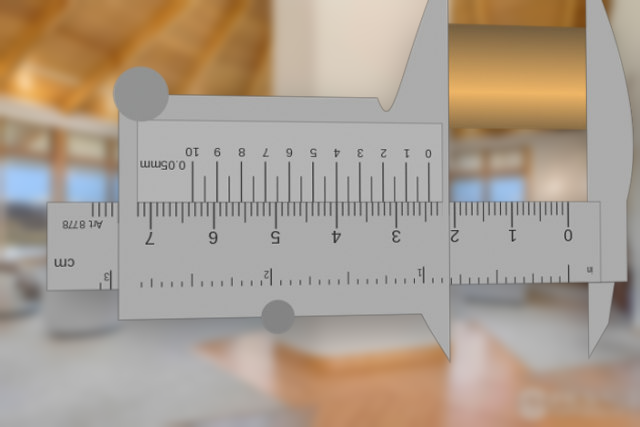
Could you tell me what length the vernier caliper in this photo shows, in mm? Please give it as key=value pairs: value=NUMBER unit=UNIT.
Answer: value=24.4 unit=mm
